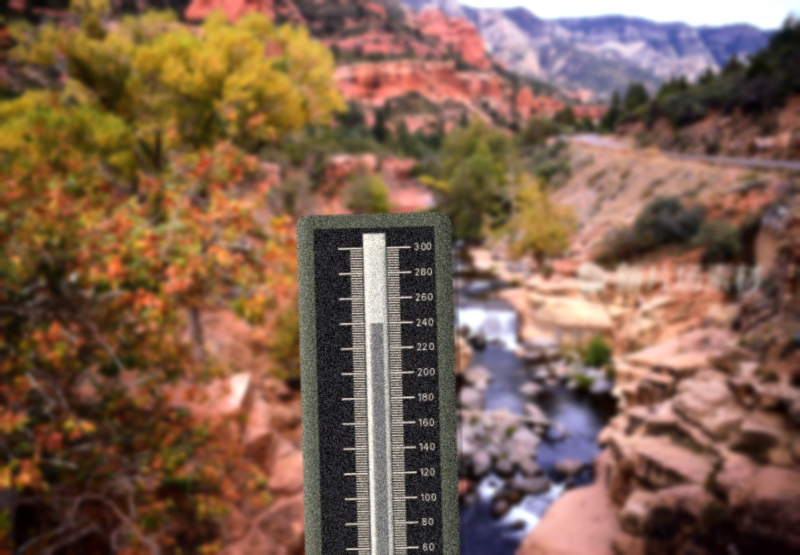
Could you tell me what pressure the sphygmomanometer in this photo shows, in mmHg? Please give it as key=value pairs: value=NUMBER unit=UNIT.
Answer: value=240 unit=mmHg
